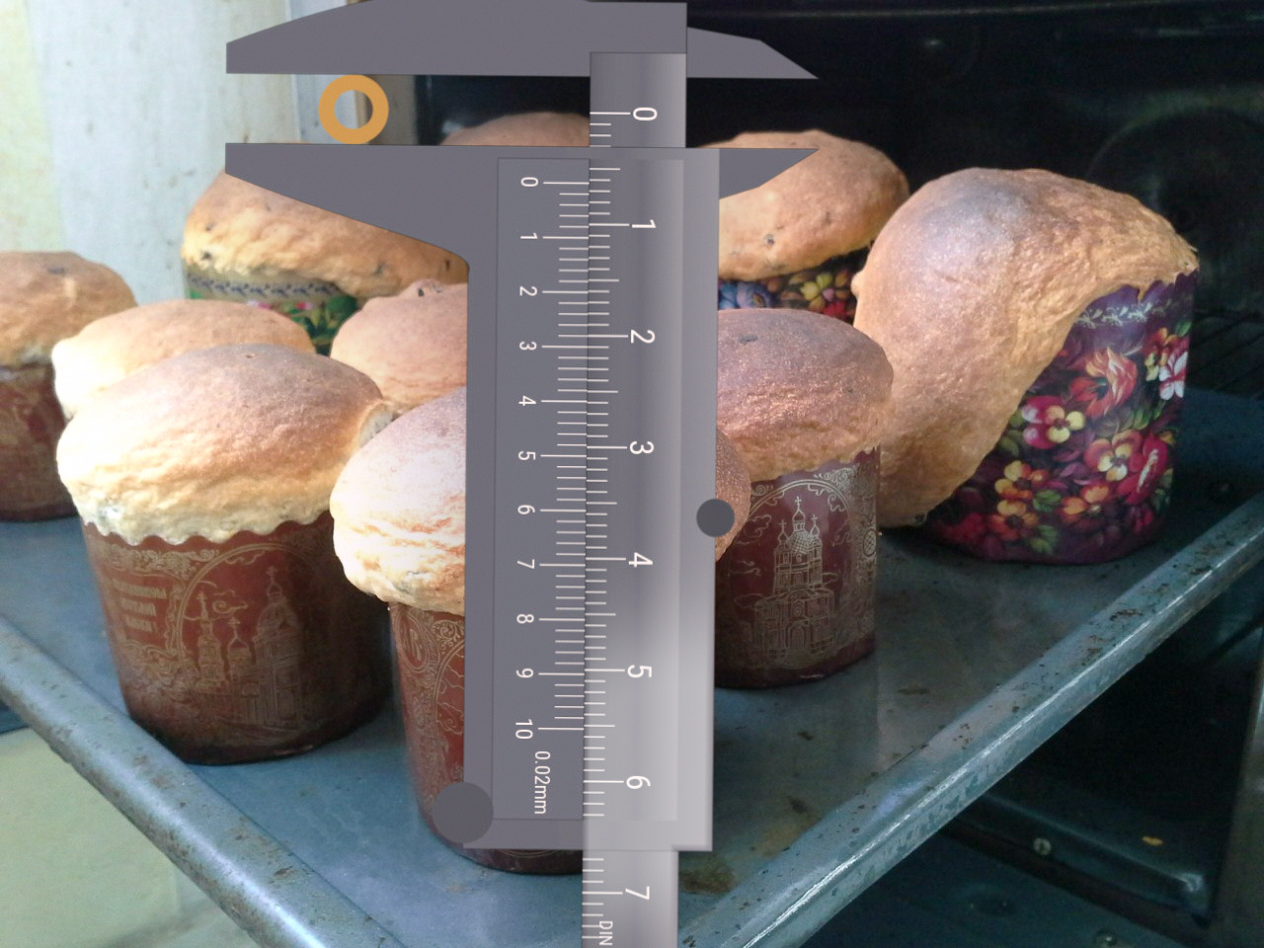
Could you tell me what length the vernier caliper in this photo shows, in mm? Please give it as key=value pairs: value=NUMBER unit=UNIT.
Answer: value=6.3 unit=mm
